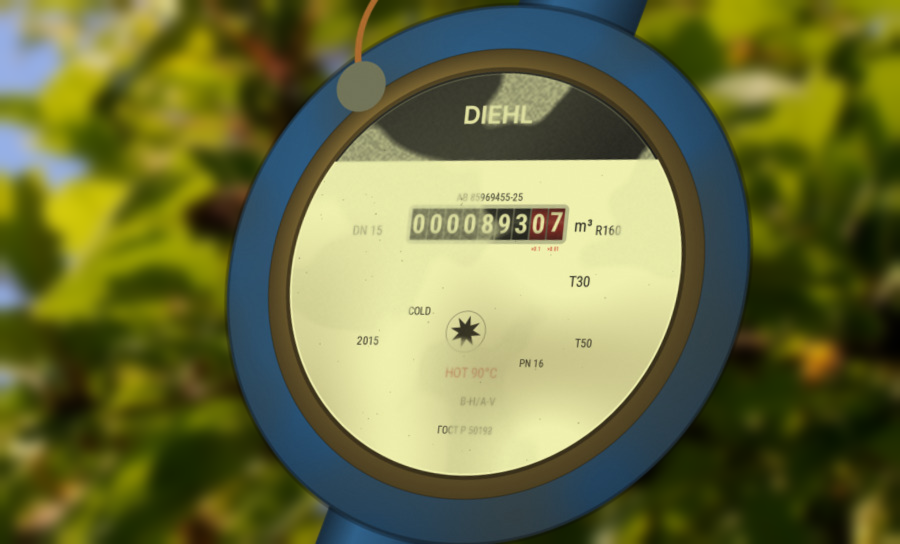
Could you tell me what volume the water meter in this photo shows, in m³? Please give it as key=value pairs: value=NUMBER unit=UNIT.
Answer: value=893.07 unit=m³
